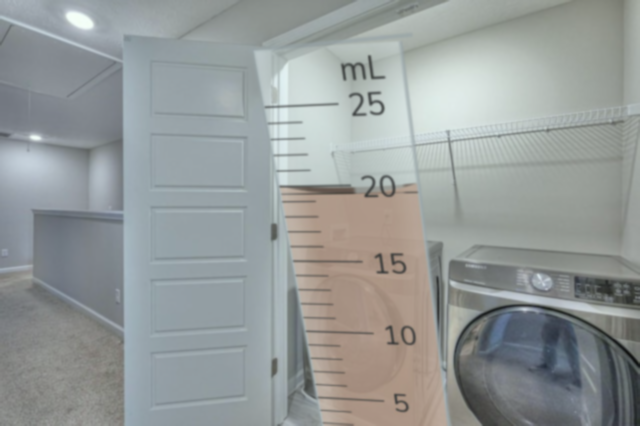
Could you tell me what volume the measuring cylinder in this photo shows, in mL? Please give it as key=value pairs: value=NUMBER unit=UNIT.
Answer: value=19.5 unit=mL
